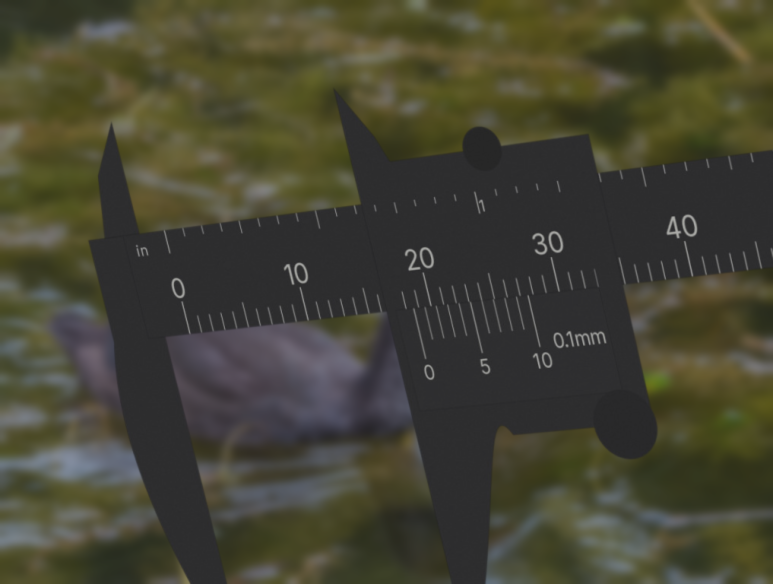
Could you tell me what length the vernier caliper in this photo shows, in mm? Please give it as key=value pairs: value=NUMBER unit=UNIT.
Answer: value=18.6 unit=mm
